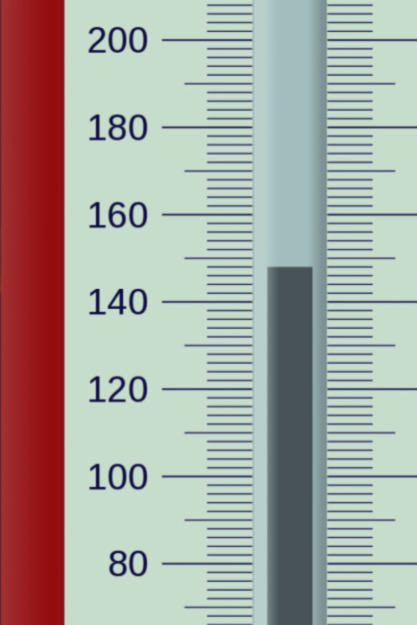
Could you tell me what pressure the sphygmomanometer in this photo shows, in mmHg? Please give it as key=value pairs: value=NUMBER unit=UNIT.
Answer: value=148 unit=mmHg
